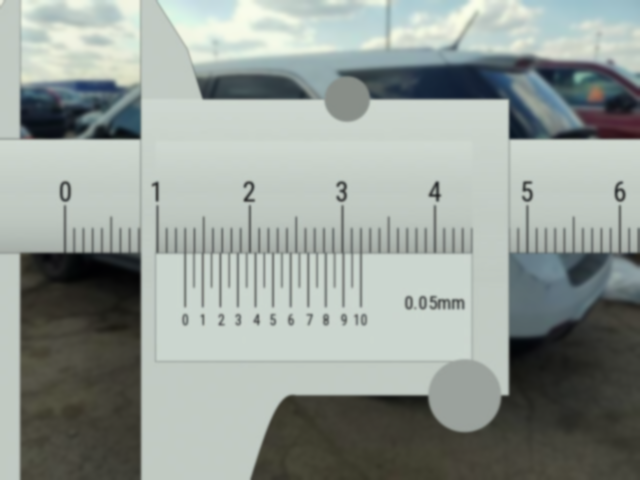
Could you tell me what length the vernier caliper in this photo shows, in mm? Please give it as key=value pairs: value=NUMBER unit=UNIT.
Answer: value=13.0 unit=mm
